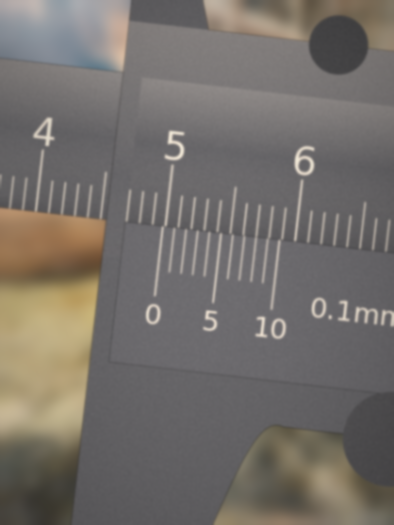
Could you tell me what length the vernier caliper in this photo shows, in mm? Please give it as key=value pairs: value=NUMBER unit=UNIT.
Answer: value=49.8 unit=mm
